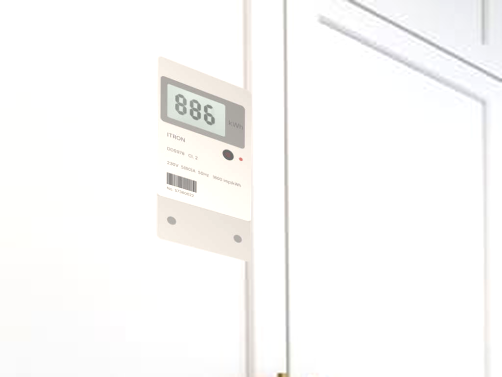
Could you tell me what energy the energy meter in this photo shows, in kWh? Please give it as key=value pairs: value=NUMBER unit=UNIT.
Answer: value=886 unit=kWh
